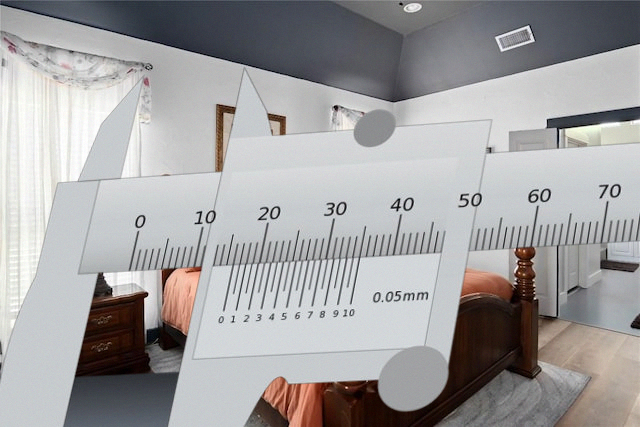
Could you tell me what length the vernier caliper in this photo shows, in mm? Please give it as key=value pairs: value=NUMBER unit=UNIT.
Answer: value=16.0 unit=mm
